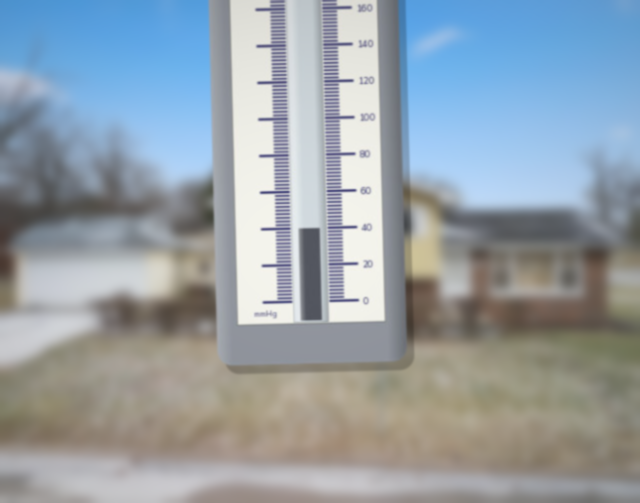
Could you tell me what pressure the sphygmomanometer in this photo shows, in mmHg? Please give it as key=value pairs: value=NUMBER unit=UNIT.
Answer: value=40 unit=mmHg
